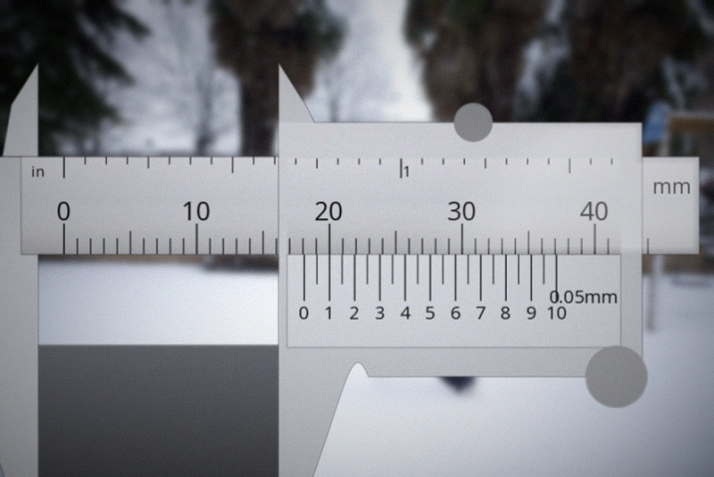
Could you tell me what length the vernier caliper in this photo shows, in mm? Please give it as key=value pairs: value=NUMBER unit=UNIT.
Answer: value=18.1 unit=mm
